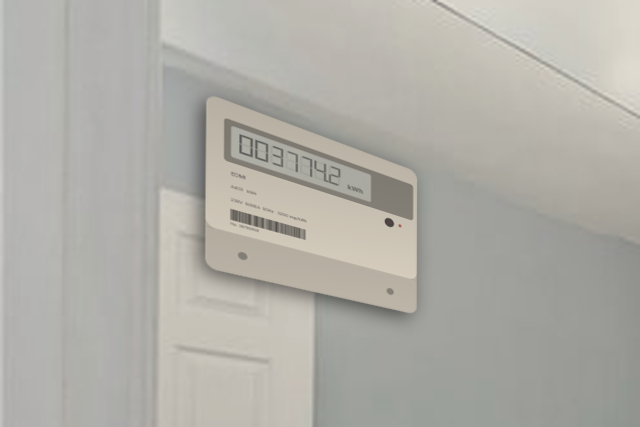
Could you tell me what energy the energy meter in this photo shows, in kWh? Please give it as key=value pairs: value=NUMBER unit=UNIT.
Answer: value=3774.2 unit=kWh
